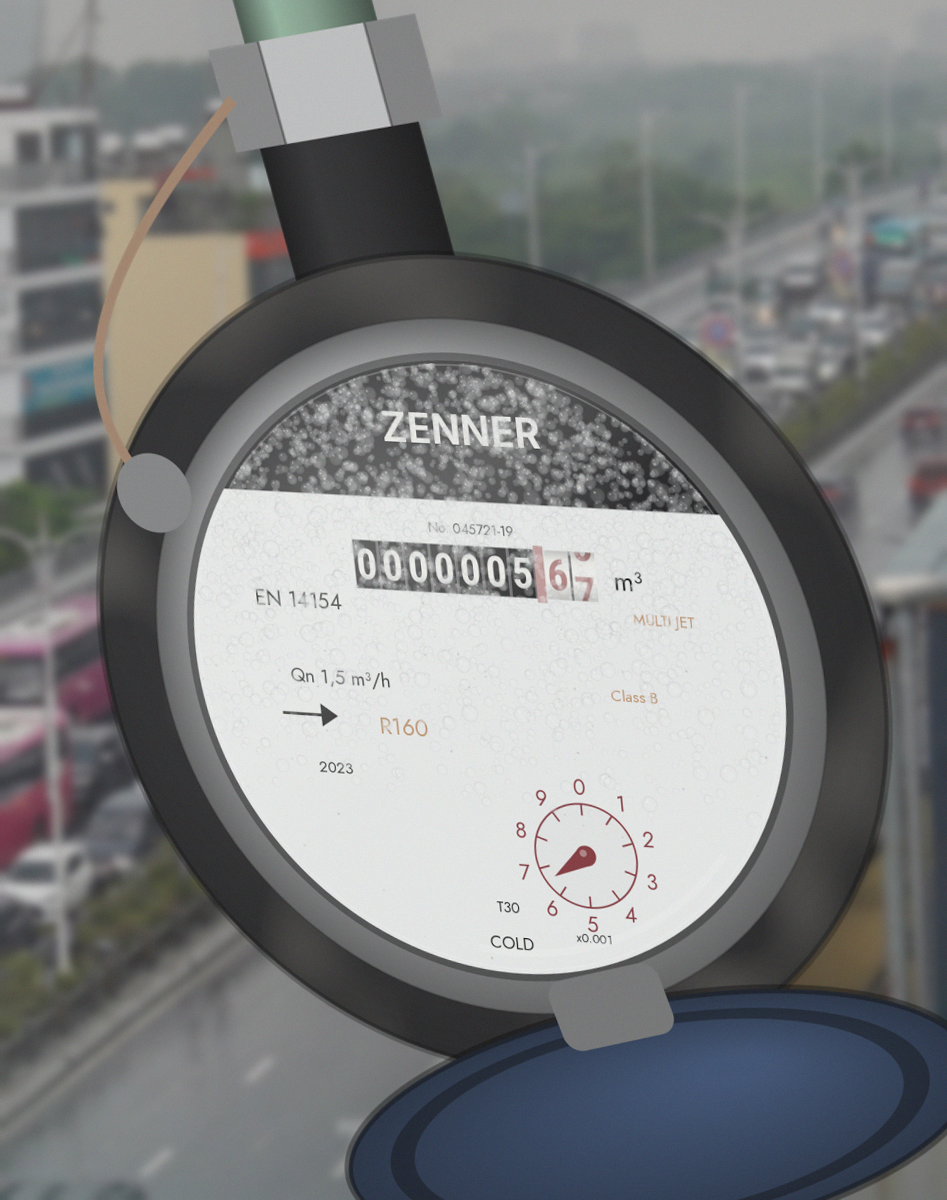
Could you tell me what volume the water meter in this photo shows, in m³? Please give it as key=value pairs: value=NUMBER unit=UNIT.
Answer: value=5.666 unit=m³
